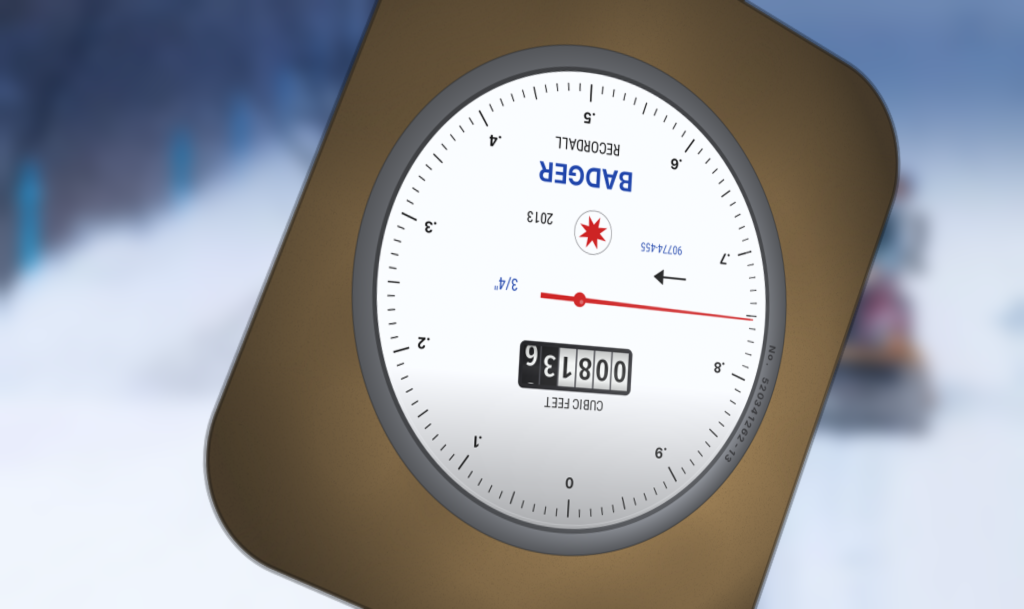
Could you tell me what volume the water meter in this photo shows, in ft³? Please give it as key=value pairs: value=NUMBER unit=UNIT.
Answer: value=8135.75 unit=ft³
